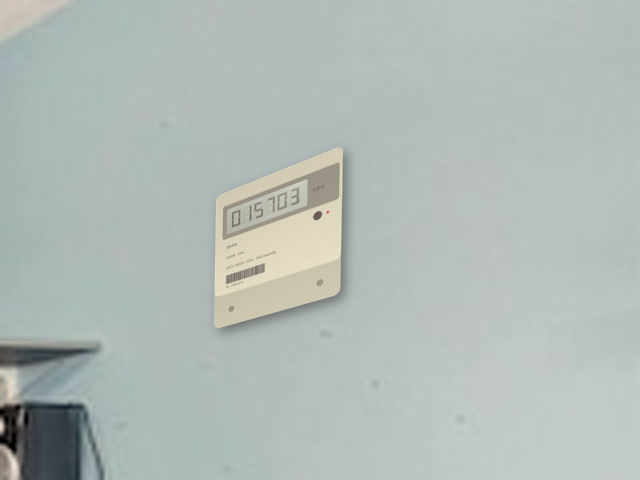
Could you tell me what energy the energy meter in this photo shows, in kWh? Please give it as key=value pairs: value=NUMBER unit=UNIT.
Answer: value=15703 unit=kWh
